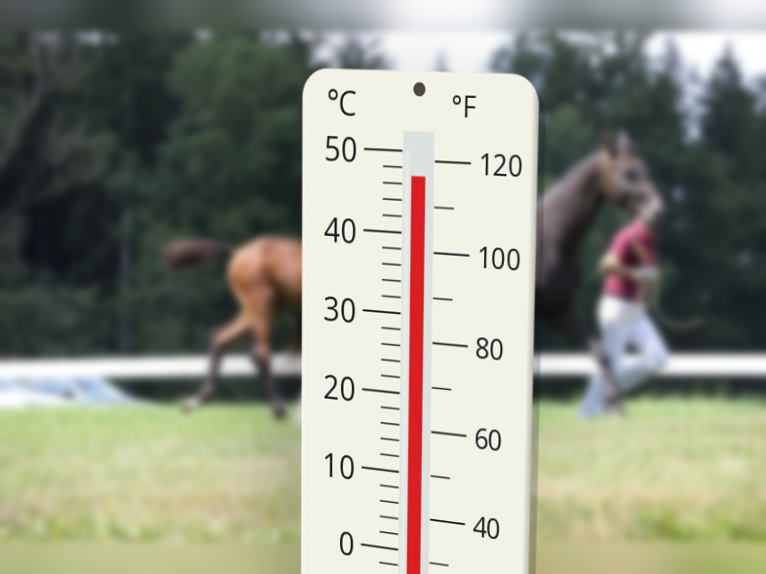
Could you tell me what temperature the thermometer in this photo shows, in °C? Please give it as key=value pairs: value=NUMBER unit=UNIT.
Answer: value=47 unit=°C
